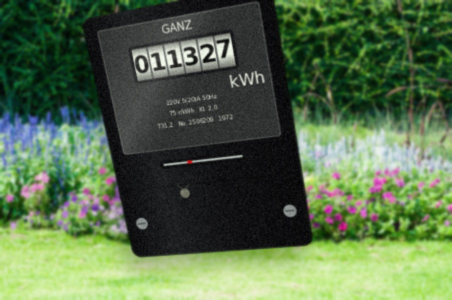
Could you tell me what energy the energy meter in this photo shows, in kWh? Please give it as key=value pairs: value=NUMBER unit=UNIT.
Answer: value=11327 unit=kWh
